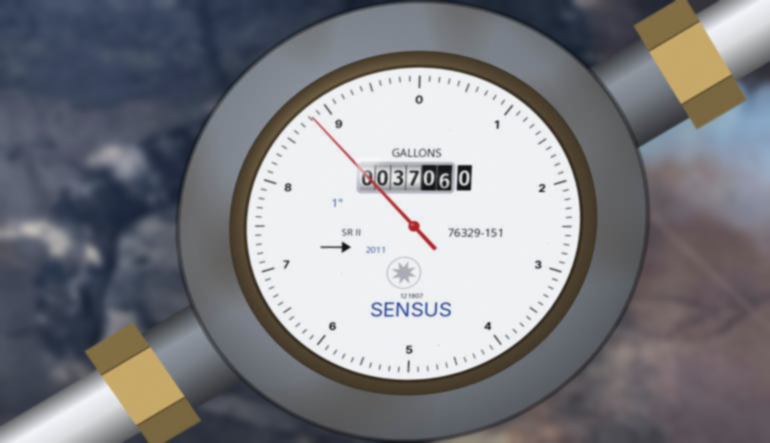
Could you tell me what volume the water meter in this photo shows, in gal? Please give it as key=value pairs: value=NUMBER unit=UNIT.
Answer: value=37058.8 unit=gal
